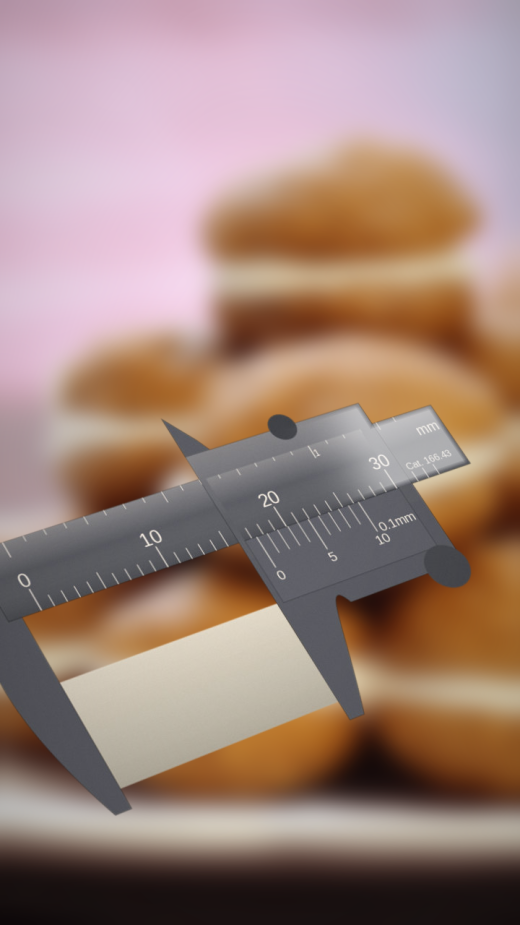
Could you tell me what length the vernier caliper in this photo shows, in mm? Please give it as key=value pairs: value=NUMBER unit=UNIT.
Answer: value=17.4 unit=mm
